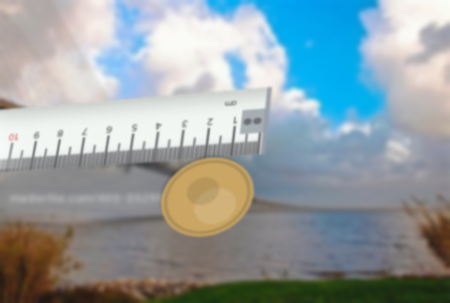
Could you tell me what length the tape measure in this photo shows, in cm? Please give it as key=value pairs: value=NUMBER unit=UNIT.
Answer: value=3.5 unit=cm
